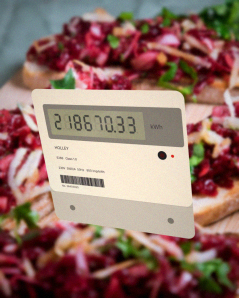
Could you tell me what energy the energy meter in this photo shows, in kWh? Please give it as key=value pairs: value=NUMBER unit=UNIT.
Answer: value=218670.33 unit=kWh
